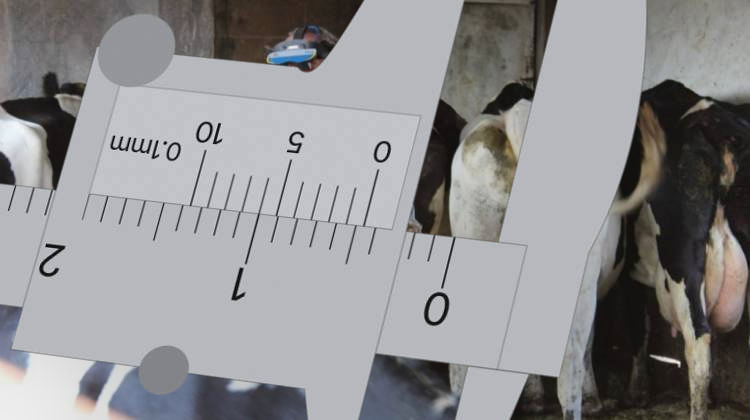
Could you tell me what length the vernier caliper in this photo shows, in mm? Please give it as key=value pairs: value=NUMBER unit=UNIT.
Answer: value=4.6 unit=mm
